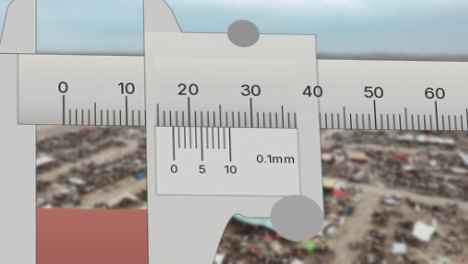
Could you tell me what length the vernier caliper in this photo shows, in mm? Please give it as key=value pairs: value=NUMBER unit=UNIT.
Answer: value=17.4 unit=mm
